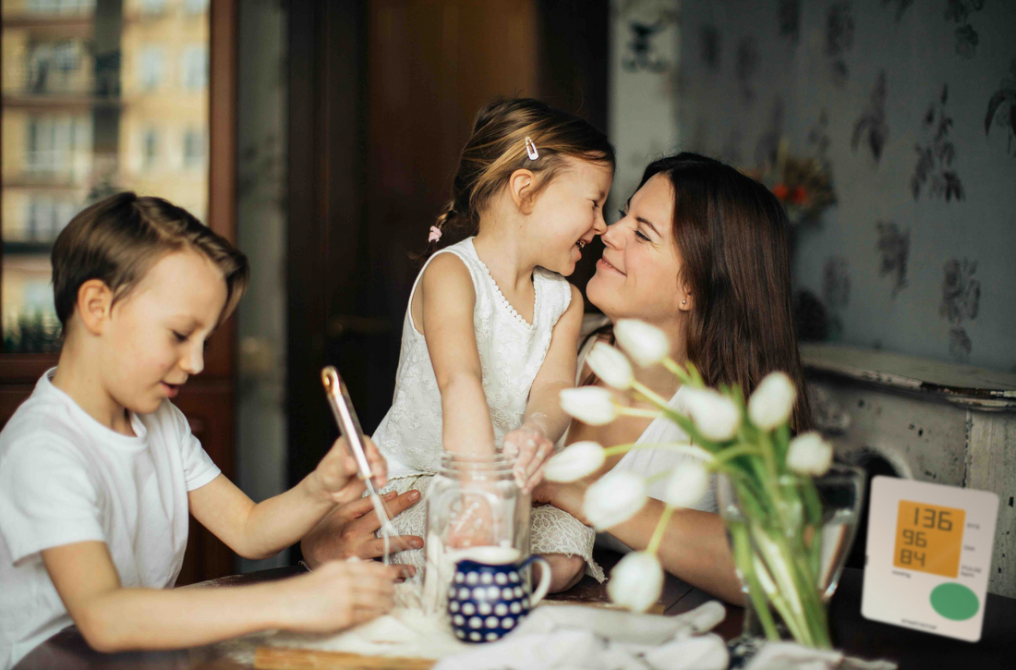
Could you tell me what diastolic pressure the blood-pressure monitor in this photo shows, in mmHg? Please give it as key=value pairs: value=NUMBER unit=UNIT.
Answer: value=96 unit=mmHg
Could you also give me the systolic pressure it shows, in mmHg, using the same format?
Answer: value=136 unit=mmHg
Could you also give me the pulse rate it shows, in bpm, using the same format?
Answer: value=84 unit=bpm
